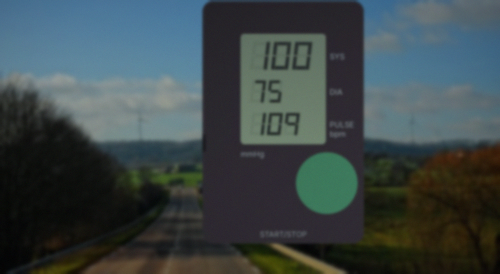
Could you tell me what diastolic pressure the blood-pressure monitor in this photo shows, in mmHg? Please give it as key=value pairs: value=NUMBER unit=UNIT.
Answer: value=75 unit=mmHg
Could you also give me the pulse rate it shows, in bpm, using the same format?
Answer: value=109 unit=bpm
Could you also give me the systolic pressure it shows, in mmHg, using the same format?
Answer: value=100 unit=mmHg
